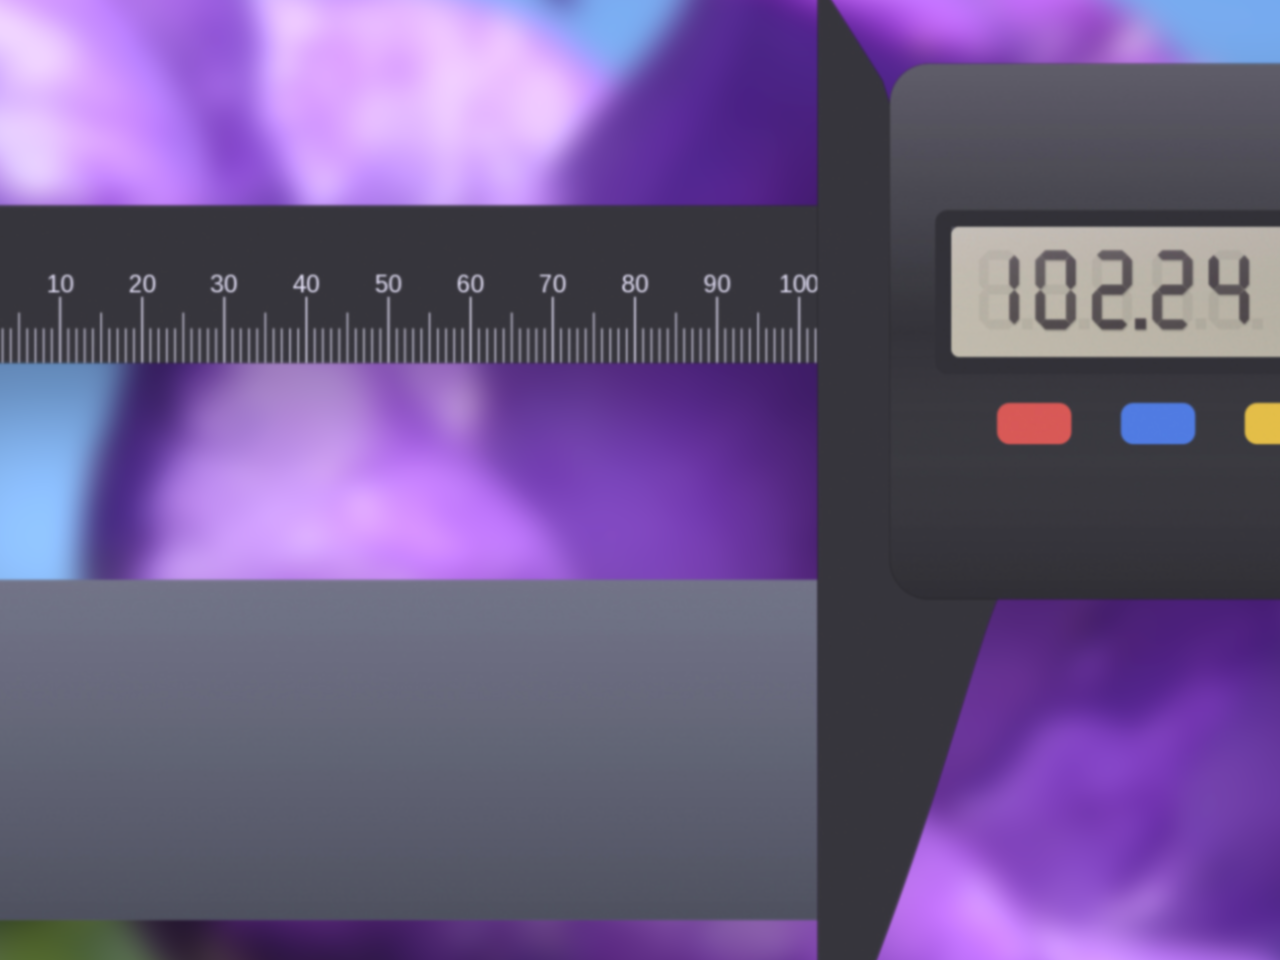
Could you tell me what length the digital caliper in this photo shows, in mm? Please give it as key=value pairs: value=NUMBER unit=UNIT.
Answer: value=102.24 unit=mm
